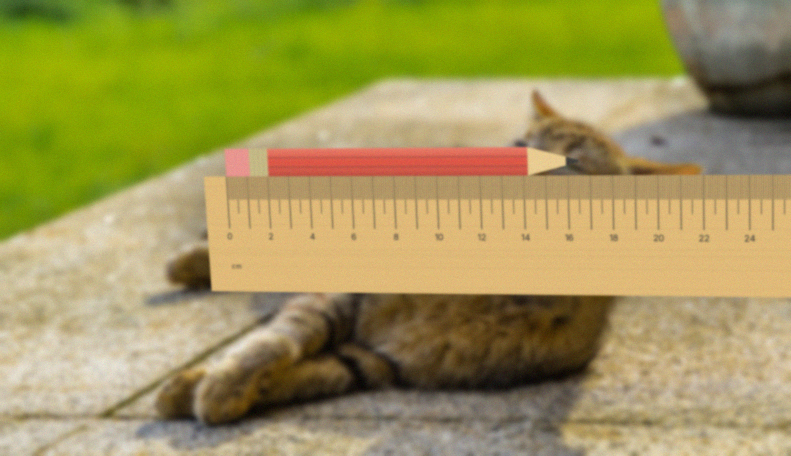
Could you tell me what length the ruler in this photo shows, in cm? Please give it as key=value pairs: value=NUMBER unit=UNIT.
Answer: value=16.5 unit=cm
